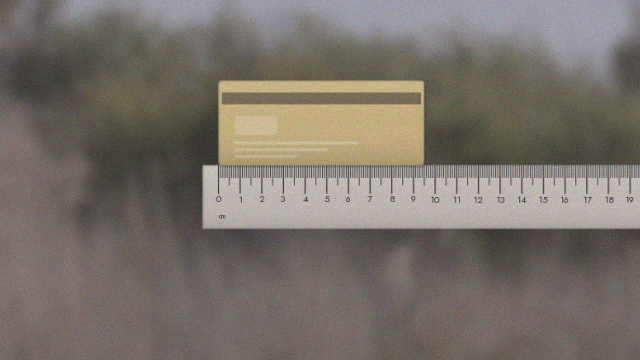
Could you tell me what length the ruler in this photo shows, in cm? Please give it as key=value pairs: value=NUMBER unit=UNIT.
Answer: value=9.5 unit=cm
